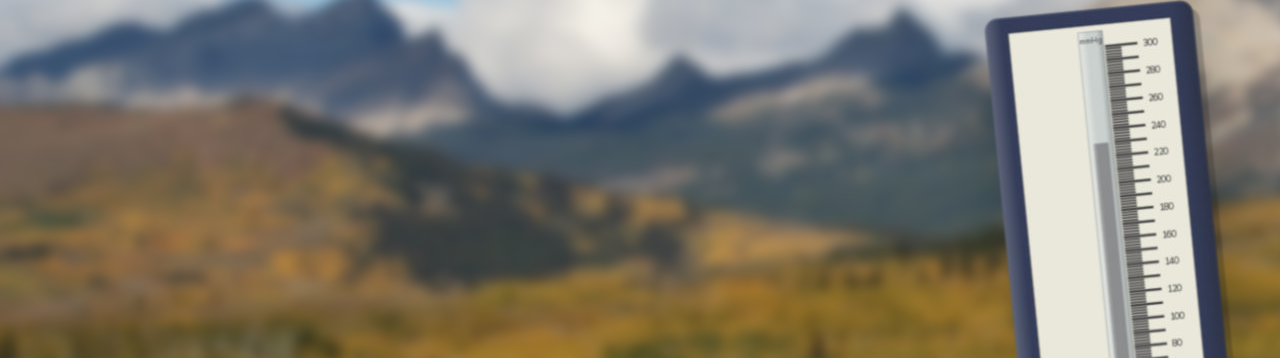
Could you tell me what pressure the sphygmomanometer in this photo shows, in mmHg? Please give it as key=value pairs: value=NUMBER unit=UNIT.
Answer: value=230 unit=mmHg
